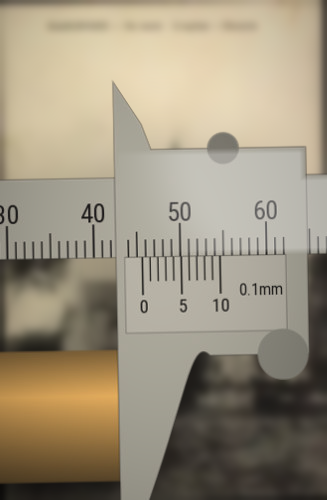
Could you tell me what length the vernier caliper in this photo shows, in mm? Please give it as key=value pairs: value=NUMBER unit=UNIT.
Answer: value=45.6 unit=mm
